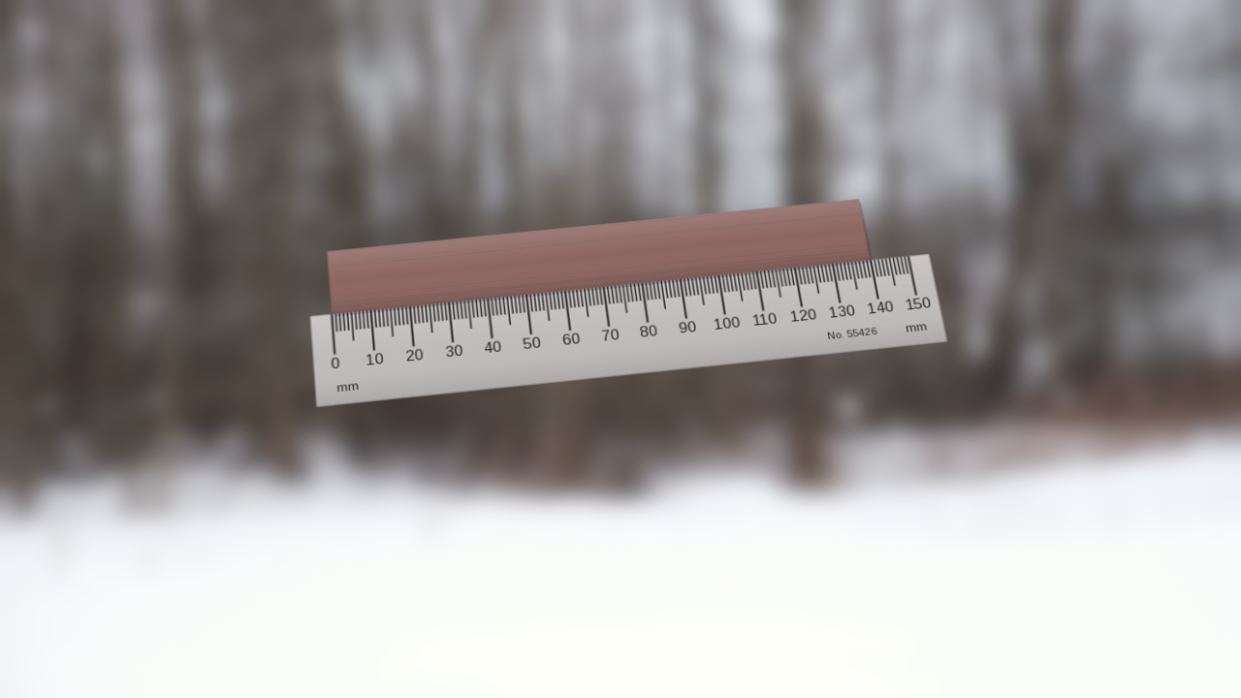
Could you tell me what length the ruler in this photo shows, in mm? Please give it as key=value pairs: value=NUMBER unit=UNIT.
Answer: value=140 unit=mm
